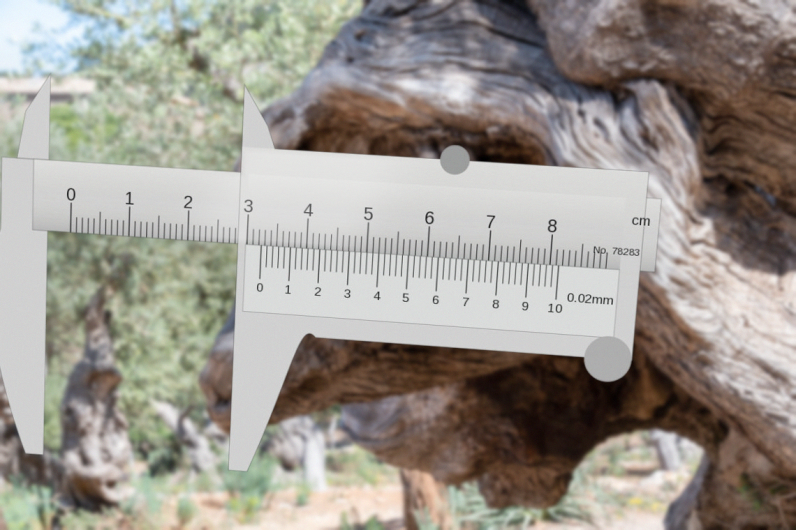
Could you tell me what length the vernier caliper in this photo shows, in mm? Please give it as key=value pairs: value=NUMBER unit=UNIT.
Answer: value=32.4 unit=mm
